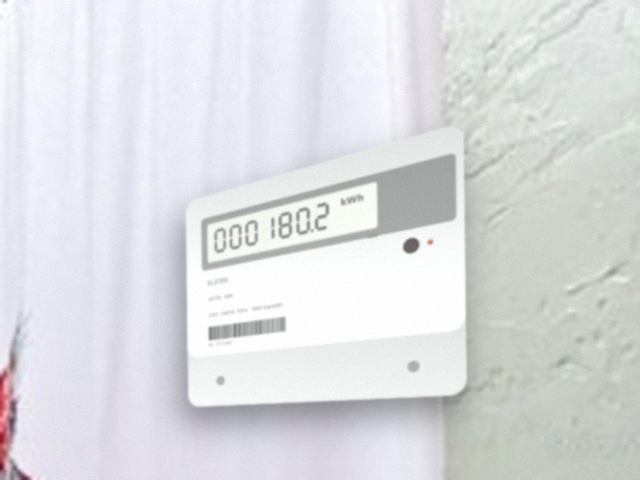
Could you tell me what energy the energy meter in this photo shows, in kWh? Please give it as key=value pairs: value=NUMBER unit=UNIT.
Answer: value=180.2 unit=kWh
